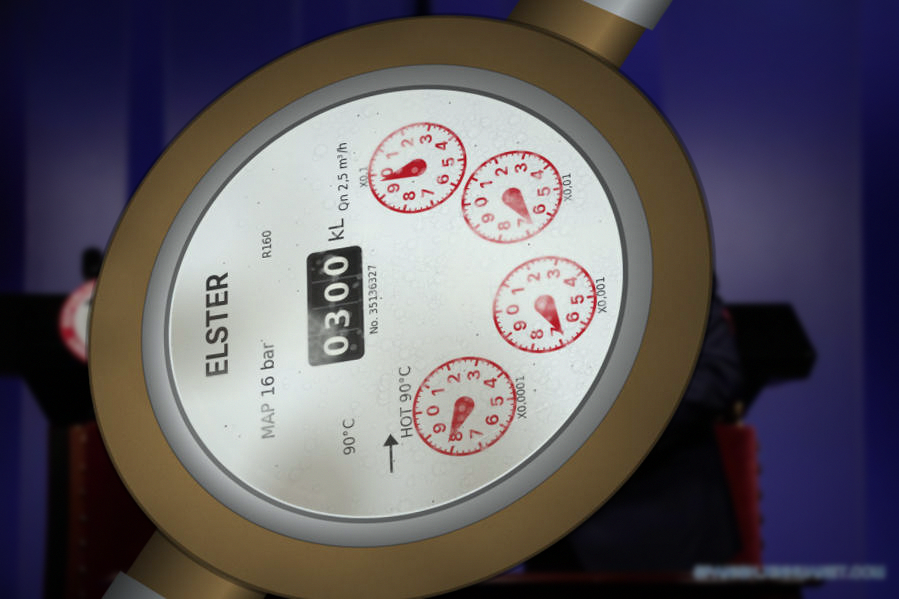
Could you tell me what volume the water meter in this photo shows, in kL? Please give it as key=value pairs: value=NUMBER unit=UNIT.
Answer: value=299.9668 unit=kL
